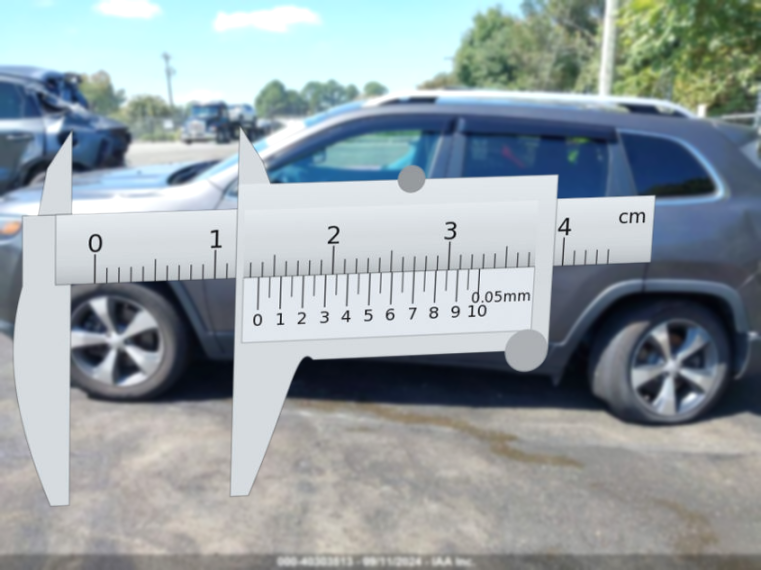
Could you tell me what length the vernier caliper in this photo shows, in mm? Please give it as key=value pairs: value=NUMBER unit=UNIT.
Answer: value=13.7 unit=mm
